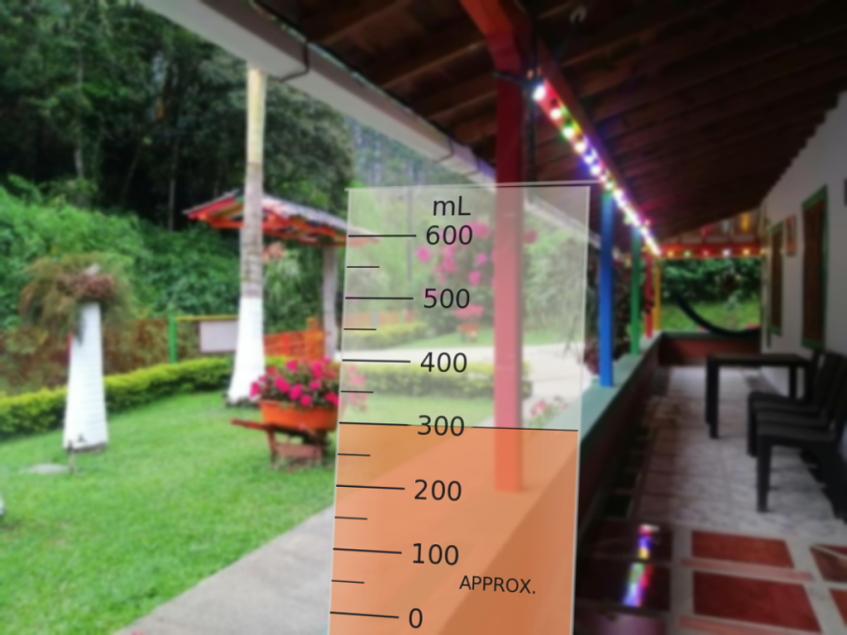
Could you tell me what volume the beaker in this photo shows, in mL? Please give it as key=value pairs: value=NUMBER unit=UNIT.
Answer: value=300 unit=mL
